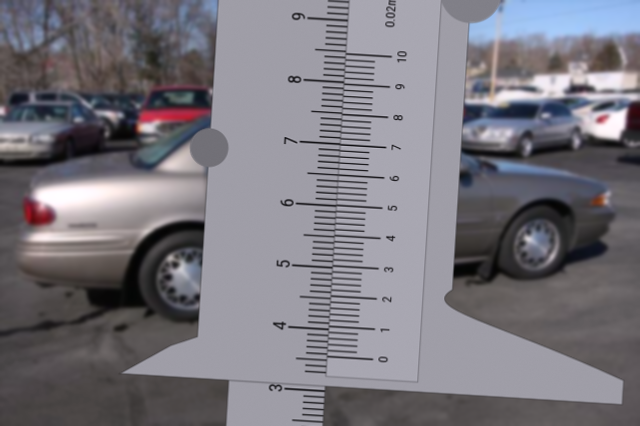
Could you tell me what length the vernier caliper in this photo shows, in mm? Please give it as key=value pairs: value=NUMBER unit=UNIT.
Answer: value=35.6 unit=mm
